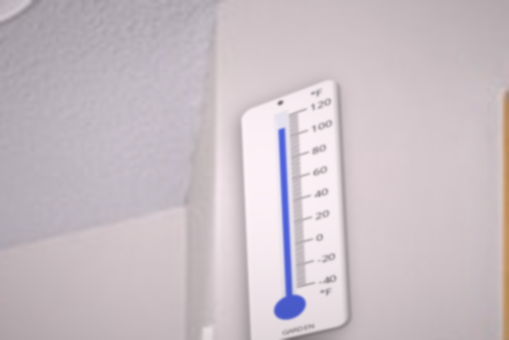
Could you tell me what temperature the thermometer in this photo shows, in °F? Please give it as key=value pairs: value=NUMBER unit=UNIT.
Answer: value=110 unit=°F
